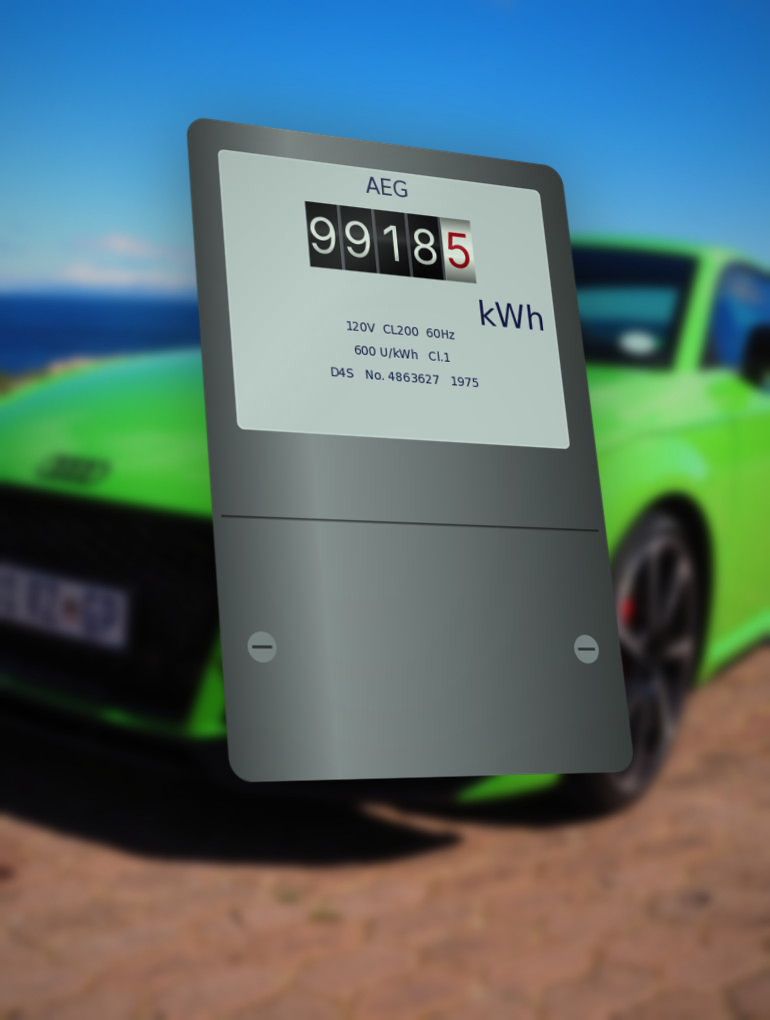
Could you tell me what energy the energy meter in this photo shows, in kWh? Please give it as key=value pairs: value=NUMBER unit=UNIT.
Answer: value=9918.5 unit=kWh
